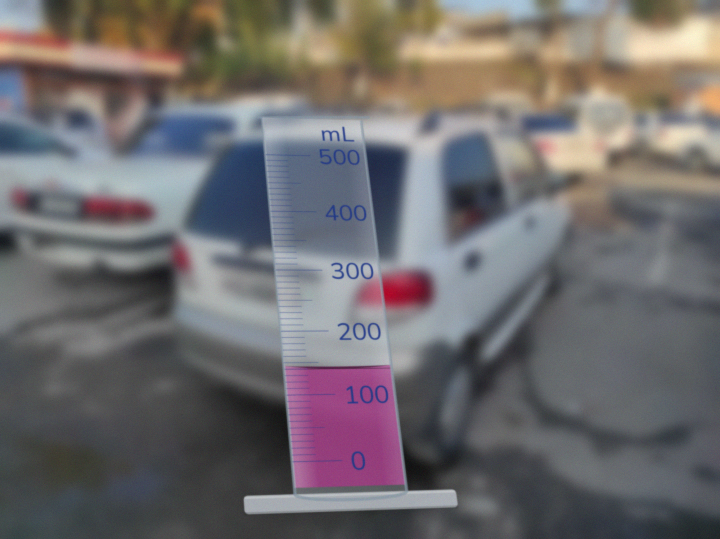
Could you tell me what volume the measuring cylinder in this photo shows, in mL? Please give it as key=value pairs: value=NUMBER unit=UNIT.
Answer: value=140 unit=mL
